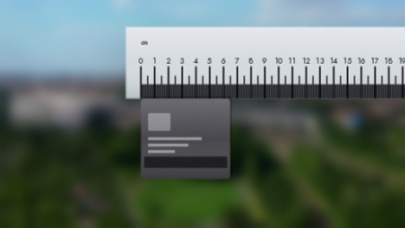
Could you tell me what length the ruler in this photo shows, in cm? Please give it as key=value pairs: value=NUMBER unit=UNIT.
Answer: value=6.5 unit=cm
